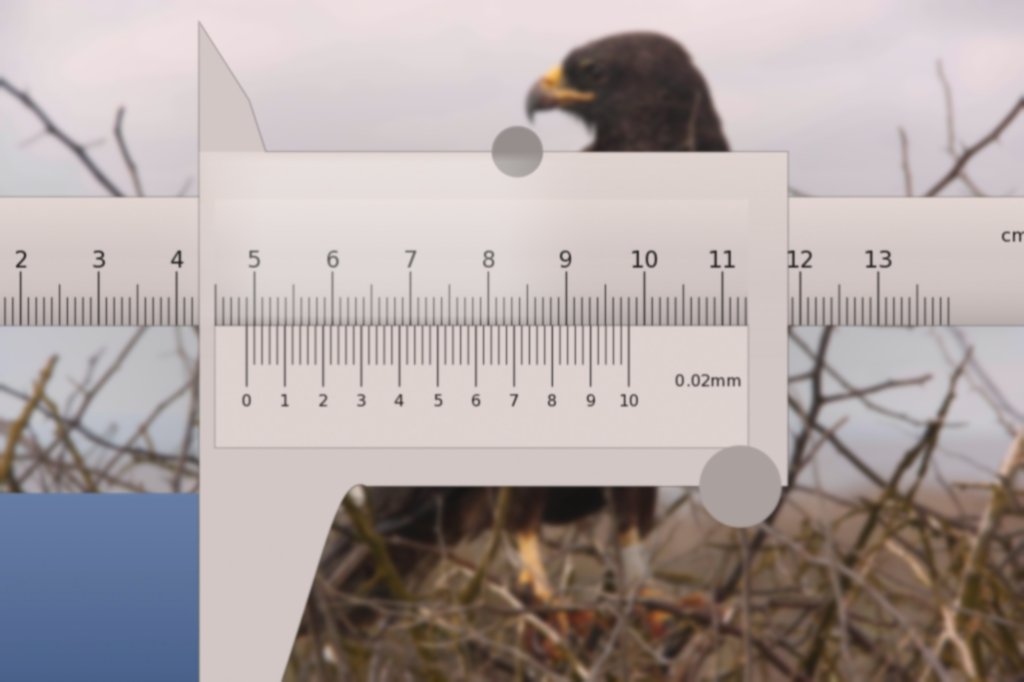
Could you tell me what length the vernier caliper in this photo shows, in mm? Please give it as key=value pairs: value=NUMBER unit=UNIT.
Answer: value=49.0 unit=mm
